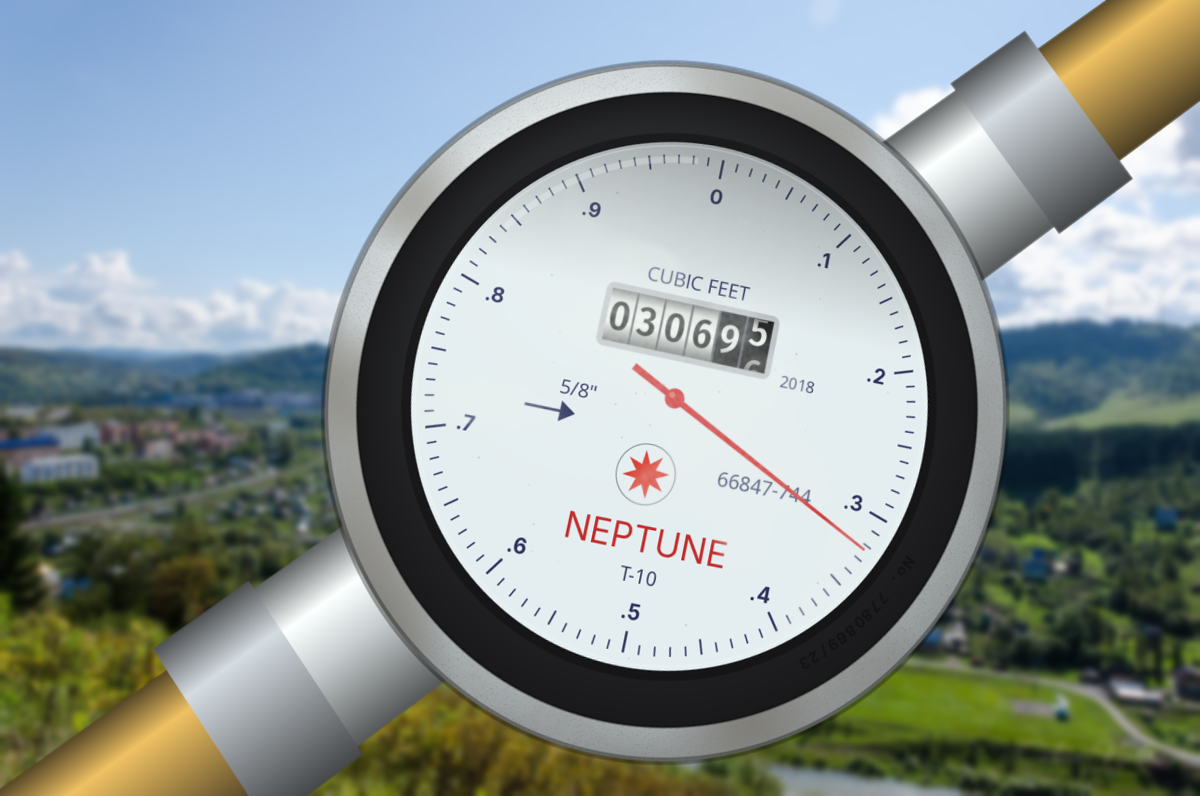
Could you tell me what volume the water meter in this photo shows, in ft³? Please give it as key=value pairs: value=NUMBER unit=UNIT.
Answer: value=30695.32 unit=ft³
